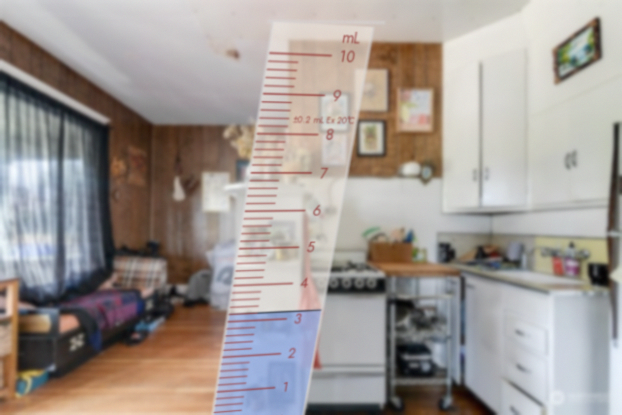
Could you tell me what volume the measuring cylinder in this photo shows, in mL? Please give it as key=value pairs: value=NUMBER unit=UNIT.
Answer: value=3.2 unit=mL
